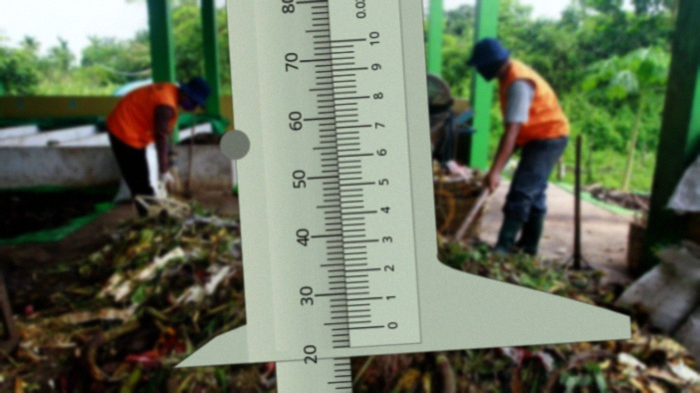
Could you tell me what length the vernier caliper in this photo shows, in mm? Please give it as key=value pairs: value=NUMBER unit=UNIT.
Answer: value=24.0 unit=mm
